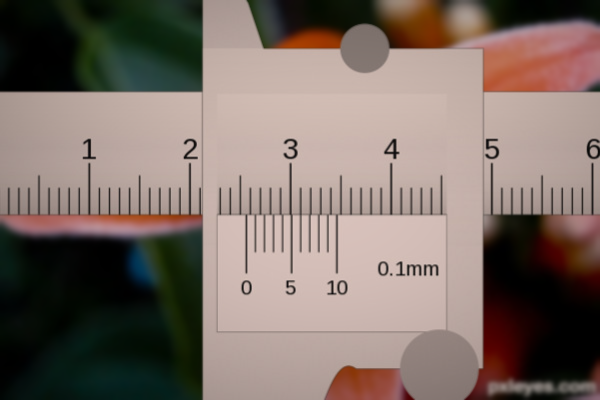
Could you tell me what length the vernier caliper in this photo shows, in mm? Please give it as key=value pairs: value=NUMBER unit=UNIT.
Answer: value=25.6 unit=mm
